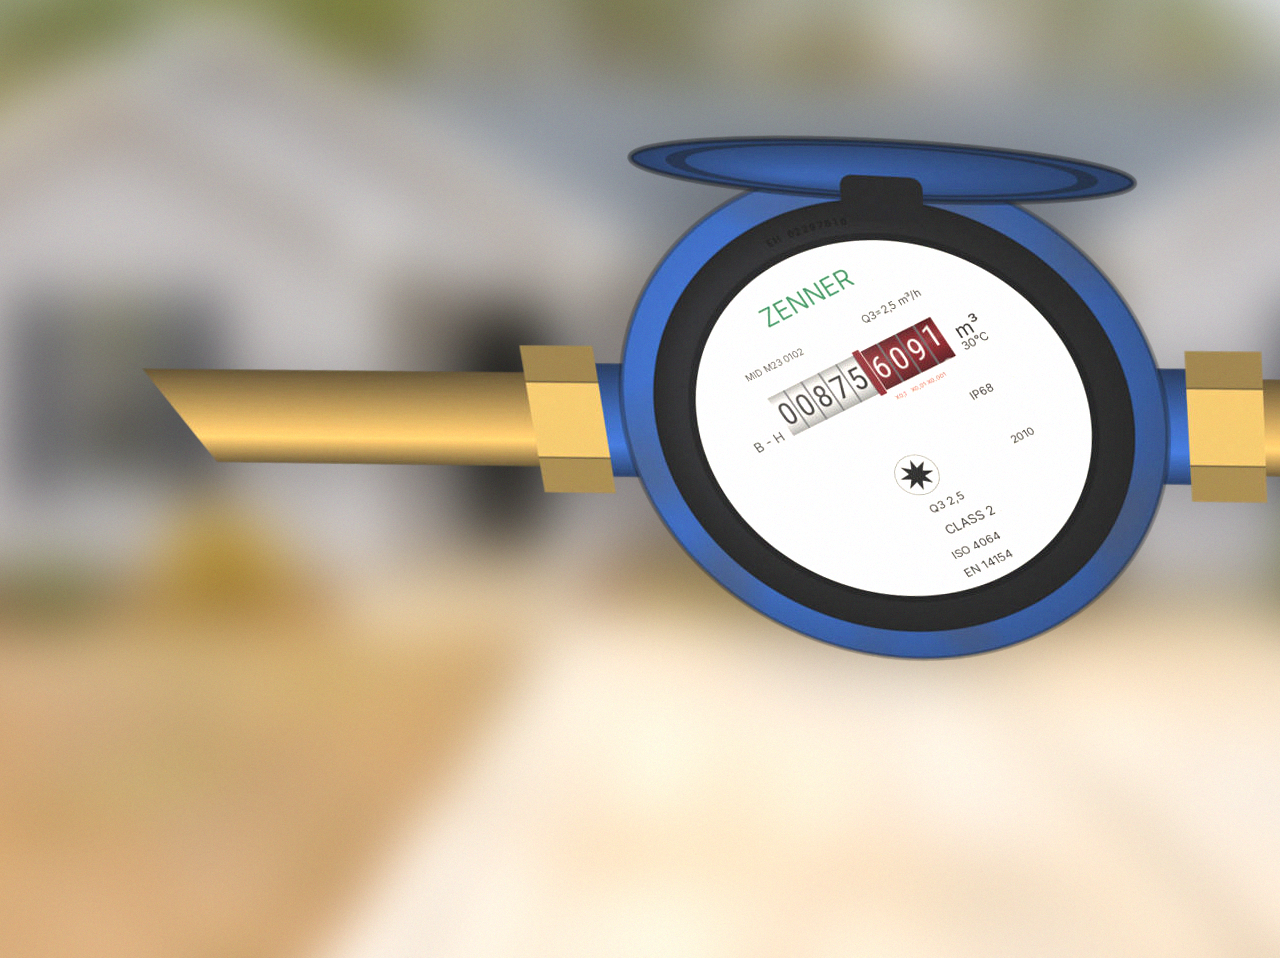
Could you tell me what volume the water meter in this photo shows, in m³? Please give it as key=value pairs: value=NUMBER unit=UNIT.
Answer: value=875.6091 unit=m³
